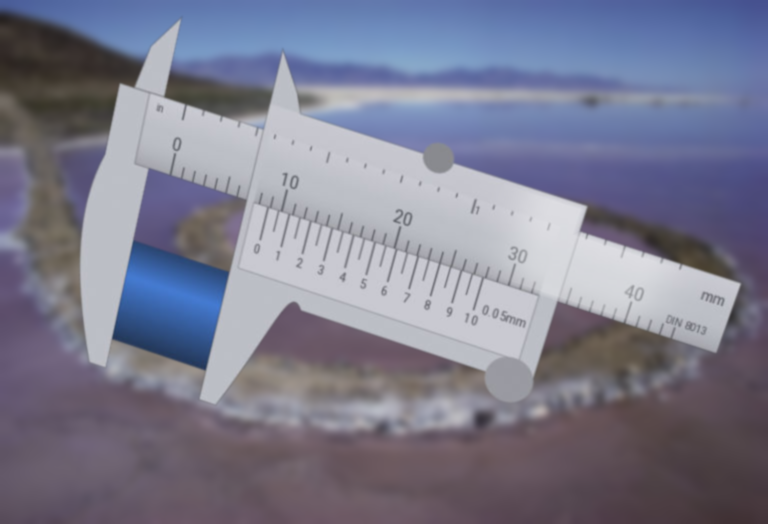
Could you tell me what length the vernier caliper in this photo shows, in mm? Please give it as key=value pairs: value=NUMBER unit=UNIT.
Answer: value=8.8 unit=mm
